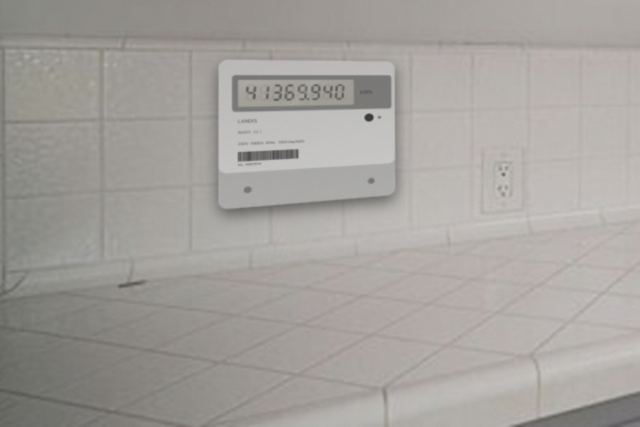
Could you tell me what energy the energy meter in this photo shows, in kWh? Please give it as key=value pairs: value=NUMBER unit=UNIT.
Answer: value=41369.940 unit=kWh
